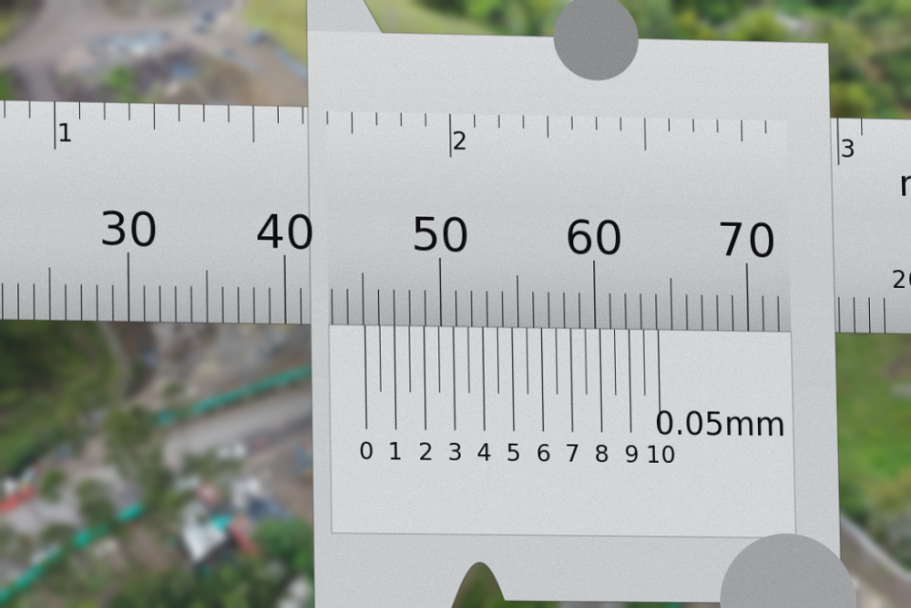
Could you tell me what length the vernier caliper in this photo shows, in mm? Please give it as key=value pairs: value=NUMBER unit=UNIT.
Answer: value=45.1 unit=mm
